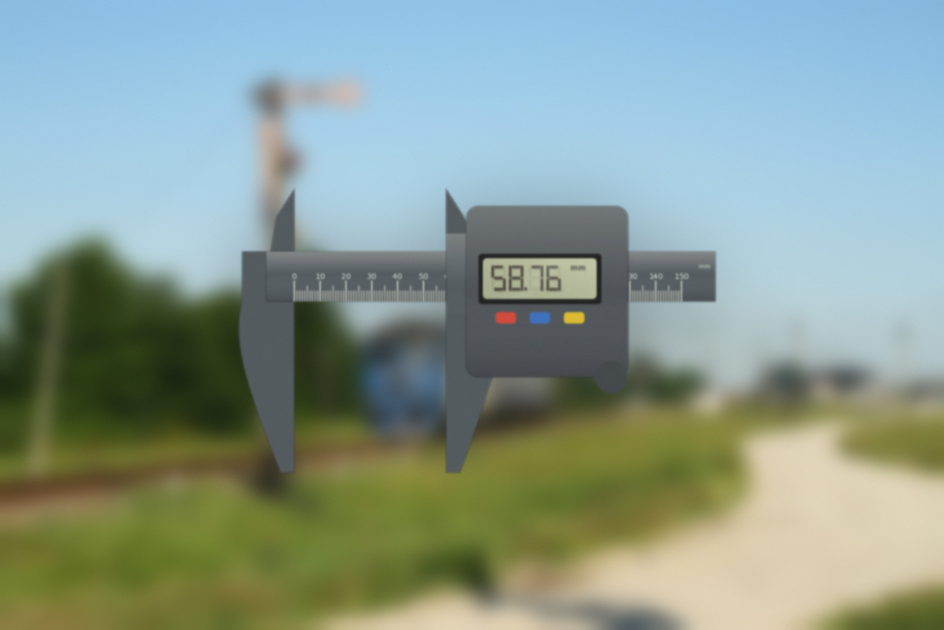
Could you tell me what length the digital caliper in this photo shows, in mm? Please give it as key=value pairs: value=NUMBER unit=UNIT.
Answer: value=58.76 unit=mm
